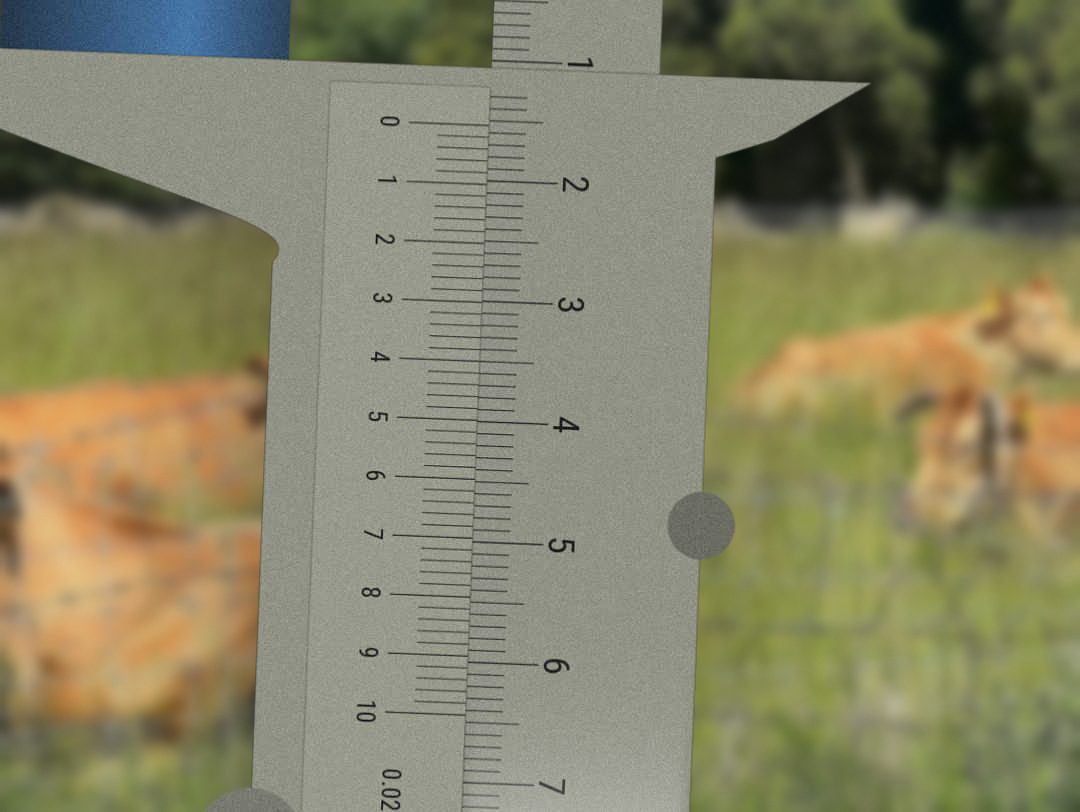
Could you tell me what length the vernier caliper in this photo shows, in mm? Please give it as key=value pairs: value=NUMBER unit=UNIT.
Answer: value=15.4 unit=mm
